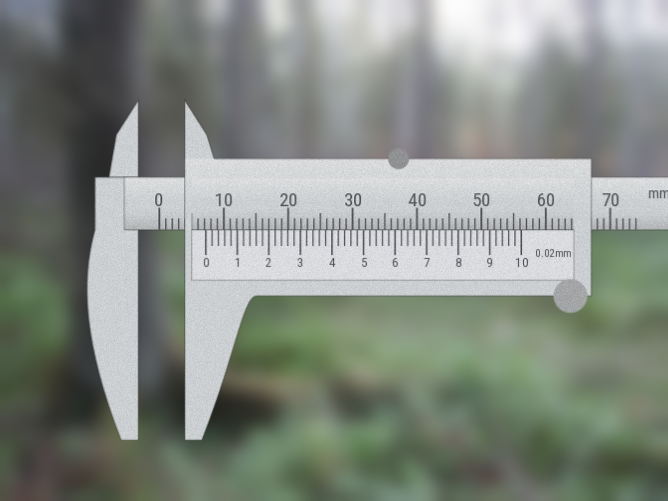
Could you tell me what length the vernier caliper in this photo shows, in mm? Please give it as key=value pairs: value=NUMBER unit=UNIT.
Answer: value=7.2 unit=mm
